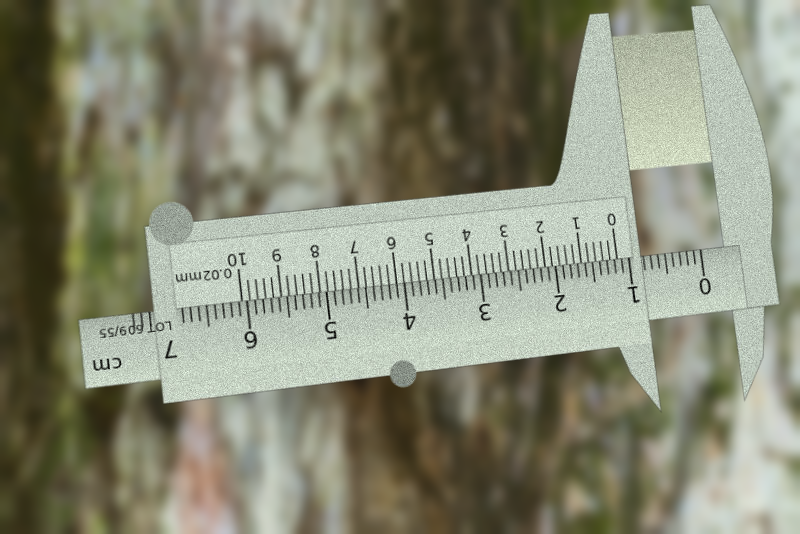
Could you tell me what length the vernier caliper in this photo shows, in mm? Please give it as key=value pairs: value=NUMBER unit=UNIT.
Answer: value=11.6 unit=mm
